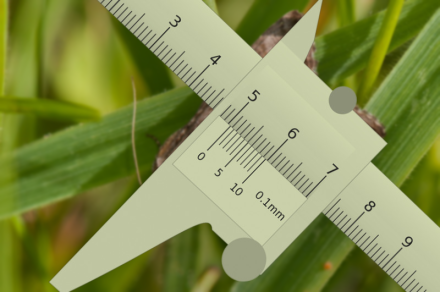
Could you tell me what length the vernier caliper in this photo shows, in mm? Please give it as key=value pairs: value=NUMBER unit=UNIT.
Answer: value=50.6 unit=mm
